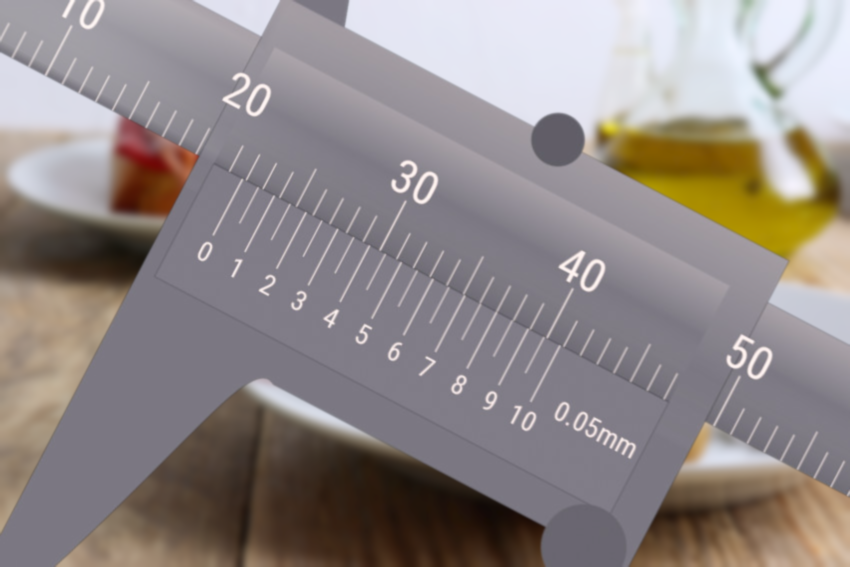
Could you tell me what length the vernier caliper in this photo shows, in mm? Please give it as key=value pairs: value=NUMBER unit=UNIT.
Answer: value=21.8 unit=mm
